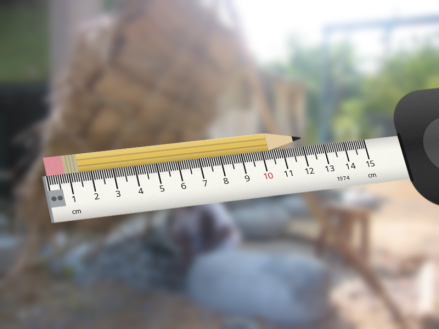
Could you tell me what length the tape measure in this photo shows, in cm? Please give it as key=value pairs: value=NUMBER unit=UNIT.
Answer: value=12 unit=cm
